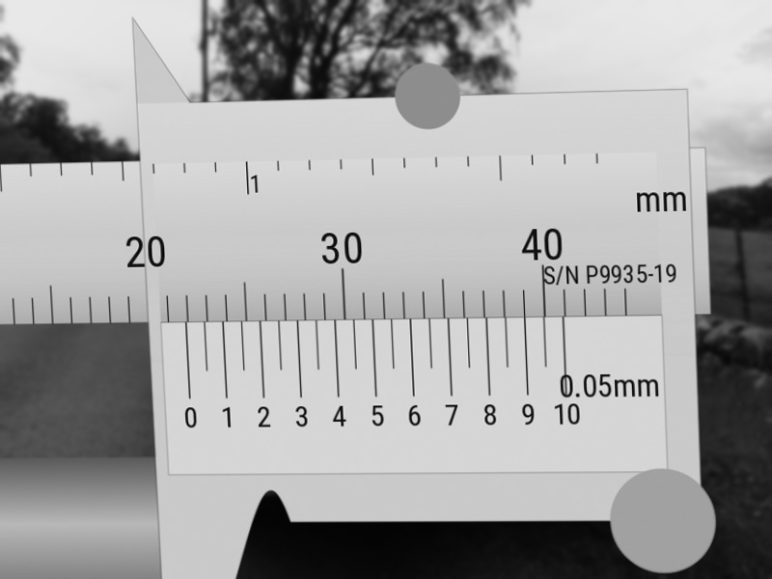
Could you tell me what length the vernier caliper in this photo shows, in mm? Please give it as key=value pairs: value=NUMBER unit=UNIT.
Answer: value=21.9 unit=mm
